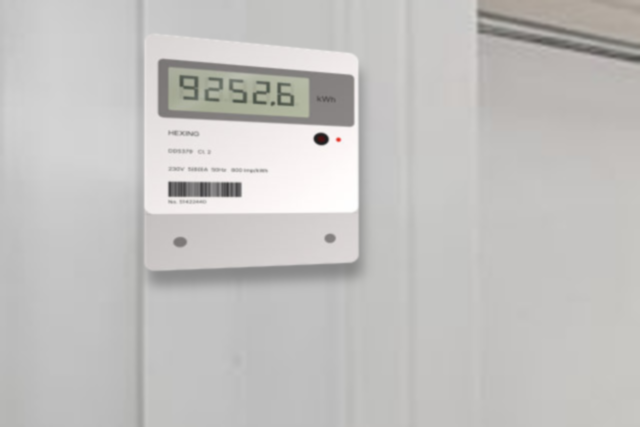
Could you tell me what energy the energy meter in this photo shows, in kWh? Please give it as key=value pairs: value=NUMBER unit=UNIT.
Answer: value=9252.6 unit=kWh
